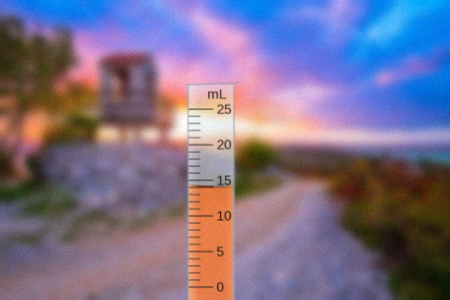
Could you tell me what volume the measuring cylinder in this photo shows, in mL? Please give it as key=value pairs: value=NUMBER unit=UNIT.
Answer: value=14 unit=mL
